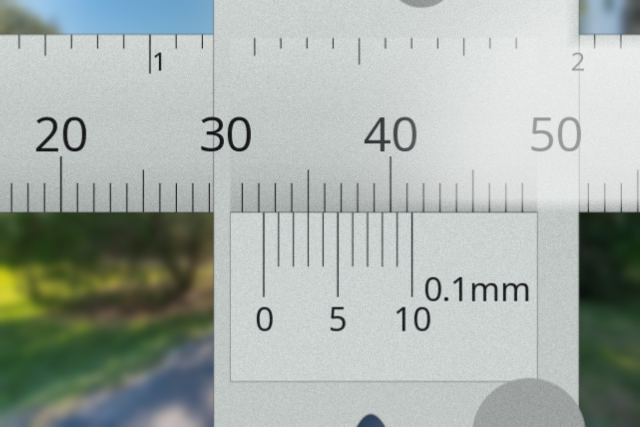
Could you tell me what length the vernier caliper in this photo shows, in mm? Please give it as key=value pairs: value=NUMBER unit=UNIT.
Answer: value=32.3 unit=mm
